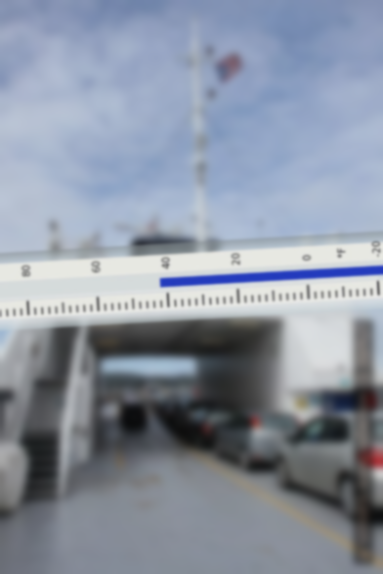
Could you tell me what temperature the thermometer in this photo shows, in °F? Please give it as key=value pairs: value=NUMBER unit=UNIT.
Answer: value=42 unit=°F
